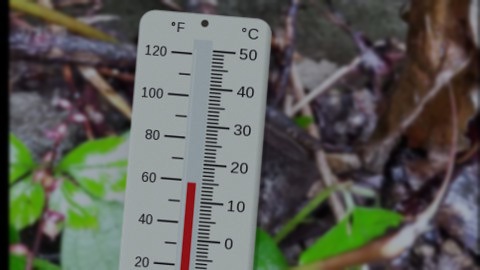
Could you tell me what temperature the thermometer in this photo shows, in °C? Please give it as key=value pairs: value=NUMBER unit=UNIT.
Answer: value=15 unit=°C
